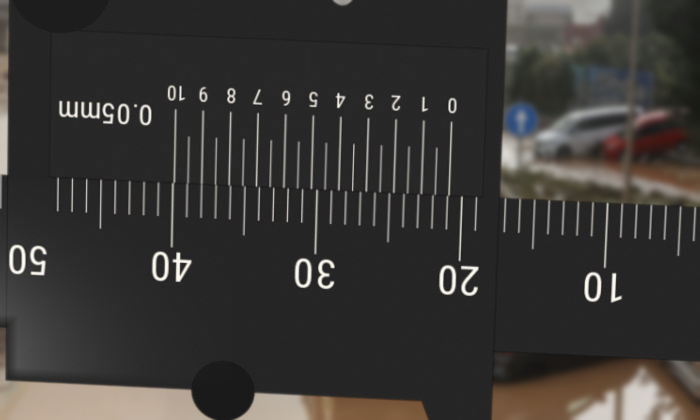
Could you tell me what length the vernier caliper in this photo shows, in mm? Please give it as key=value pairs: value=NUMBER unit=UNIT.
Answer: value=20.9 unit=mm
